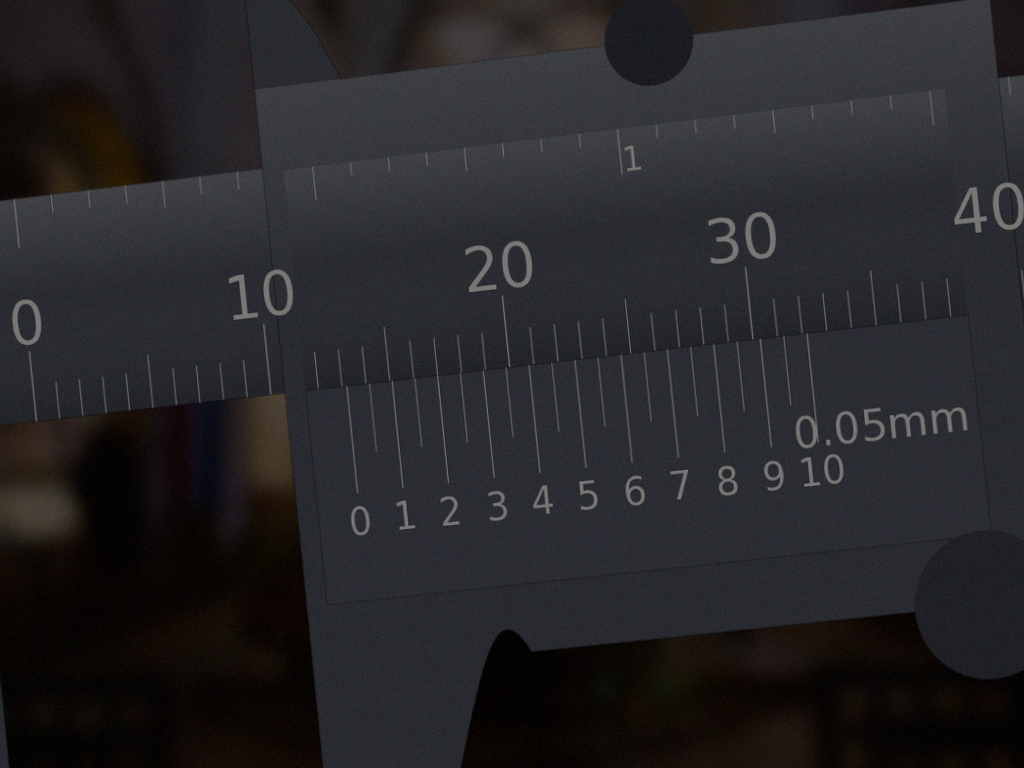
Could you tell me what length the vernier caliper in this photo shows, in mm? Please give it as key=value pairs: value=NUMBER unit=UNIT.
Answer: value=13.20 unit=mm
